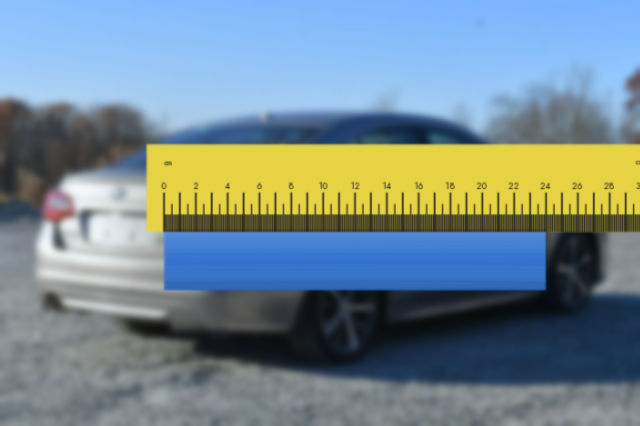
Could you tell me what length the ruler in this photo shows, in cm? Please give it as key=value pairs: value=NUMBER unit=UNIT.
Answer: value=24 unit=cm
